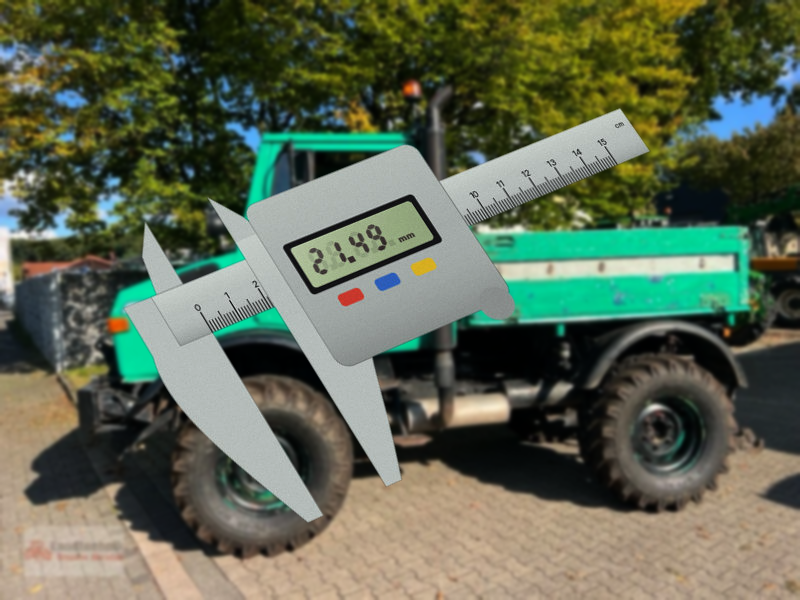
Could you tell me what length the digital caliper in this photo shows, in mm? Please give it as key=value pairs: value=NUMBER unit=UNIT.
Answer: value=21.49 unit=mm
